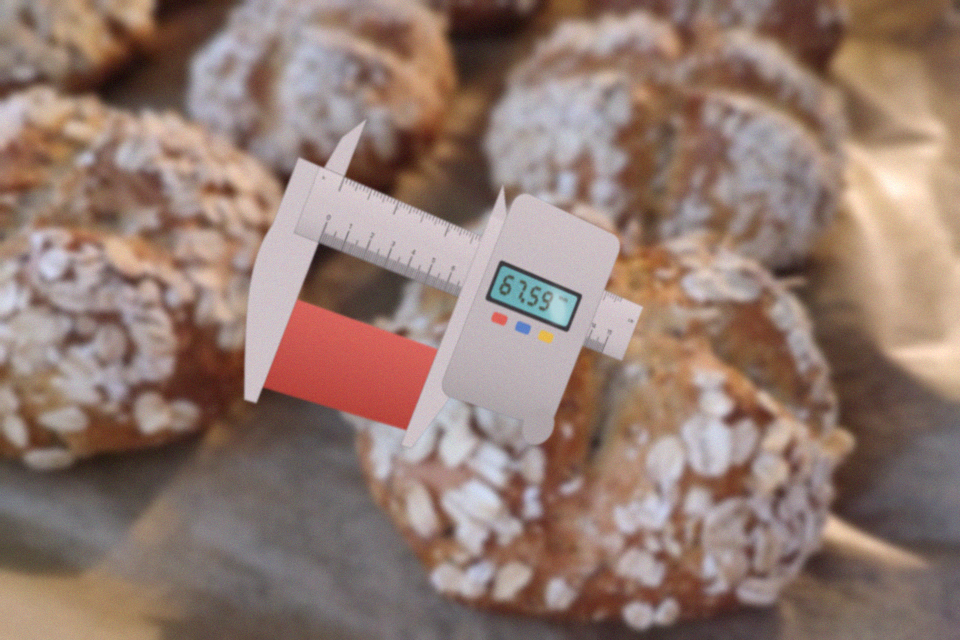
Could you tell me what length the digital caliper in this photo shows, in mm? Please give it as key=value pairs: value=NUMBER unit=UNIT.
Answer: value=67.59 unit=mm
